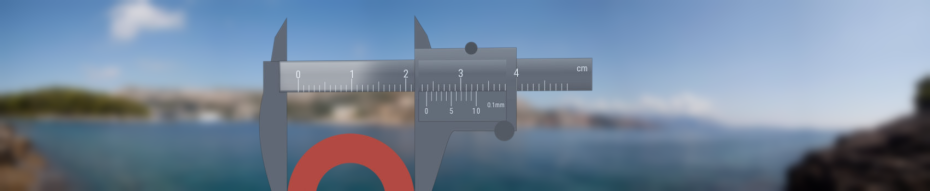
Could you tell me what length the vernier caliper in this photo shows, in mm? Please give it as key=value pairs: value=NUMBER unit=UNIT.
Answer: value=23.8 unit=mm
